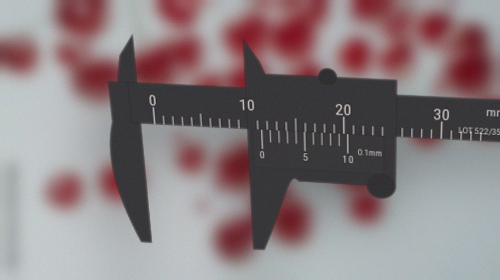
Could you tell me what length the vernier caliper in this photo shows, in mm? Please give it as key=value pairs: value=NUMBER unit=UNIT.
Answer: value=11.4 unit=mm
